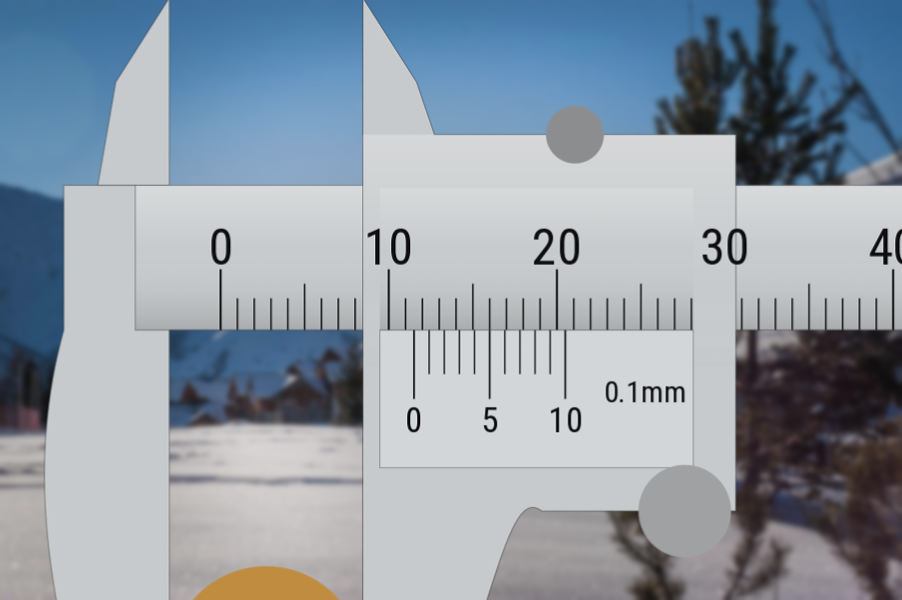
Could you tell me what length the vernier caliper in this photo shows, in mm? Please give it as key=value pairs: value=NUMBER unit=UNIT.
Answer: value=11.5 unit=mm
